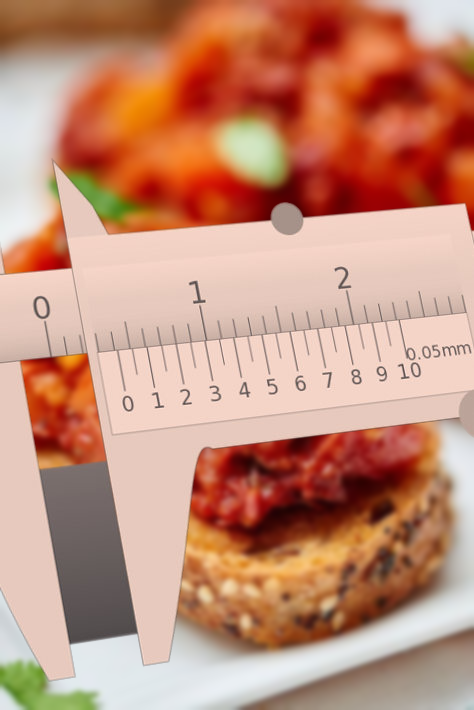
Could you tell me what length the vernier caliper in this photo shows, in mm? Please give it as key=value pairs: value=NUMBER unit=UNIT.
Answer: value=4.2 unit=mm
